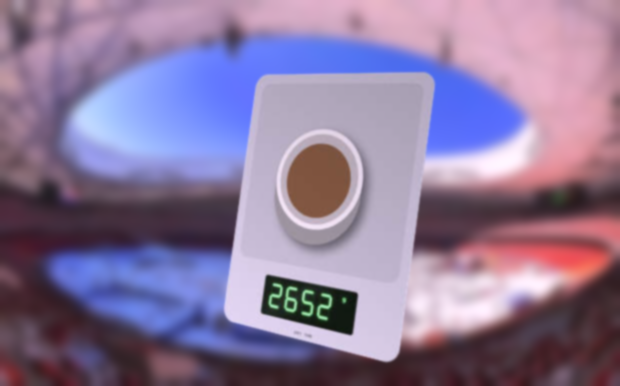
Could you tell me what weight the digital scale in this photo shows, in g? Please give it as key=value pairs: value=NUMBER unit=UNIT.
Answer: value=2652 unit=g
